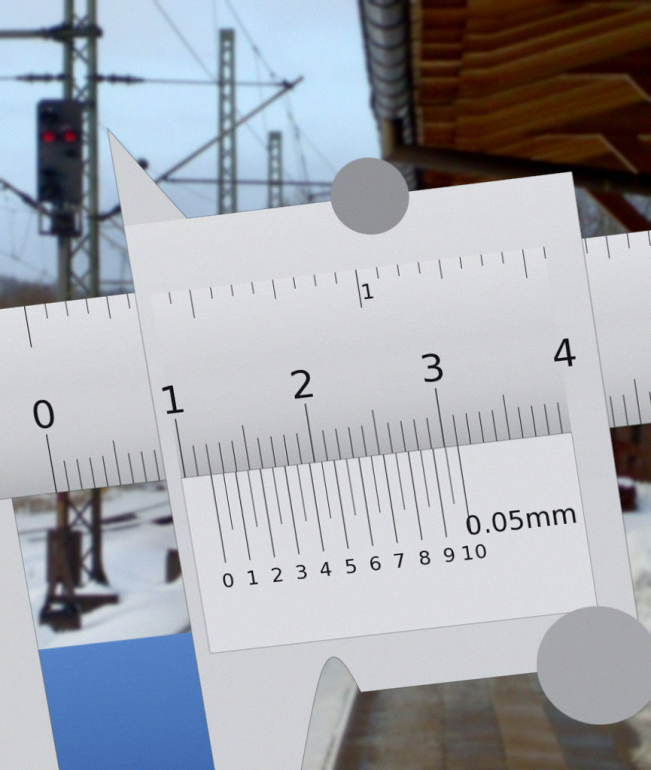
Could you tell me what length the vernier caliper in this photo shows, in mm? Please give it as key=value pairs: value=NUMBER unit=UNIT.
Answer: value=12.0 unit=mm
